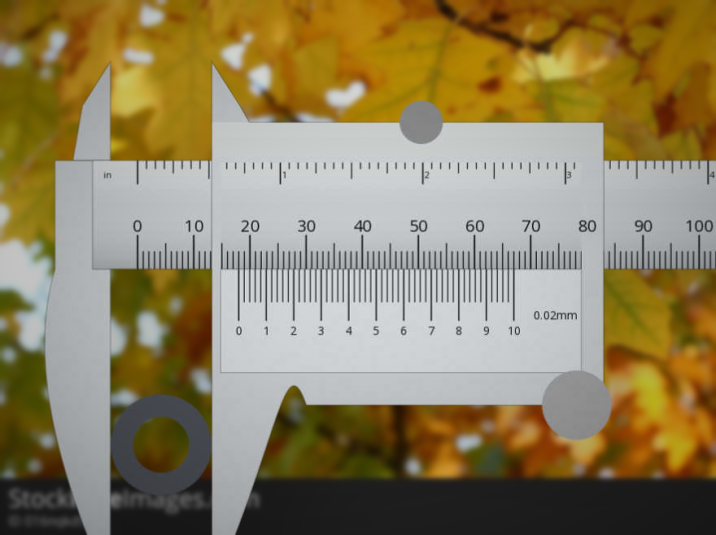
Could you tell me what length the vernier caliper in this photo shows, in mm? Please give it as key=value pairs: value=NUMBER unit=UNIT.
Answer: value=18.0 unit=mm
